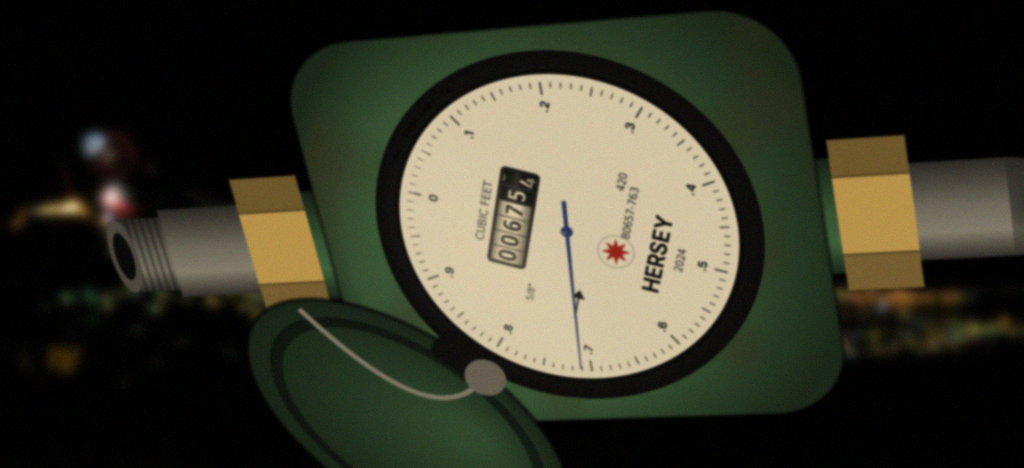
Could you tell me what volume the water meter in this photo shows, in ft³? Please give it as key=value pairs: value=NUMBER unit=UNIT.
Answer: value=6753.71 unit=ft³
